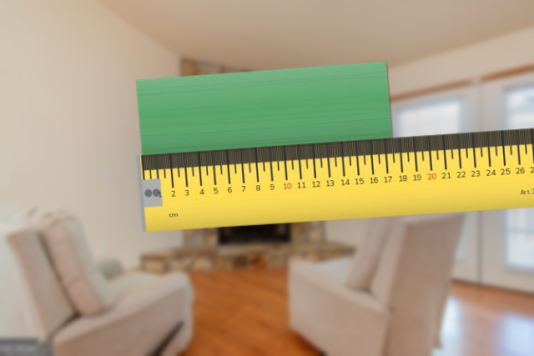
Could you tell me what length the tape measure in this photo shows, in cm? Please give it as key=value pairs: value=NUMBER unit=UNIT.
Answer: value=17.5 unit=cm
